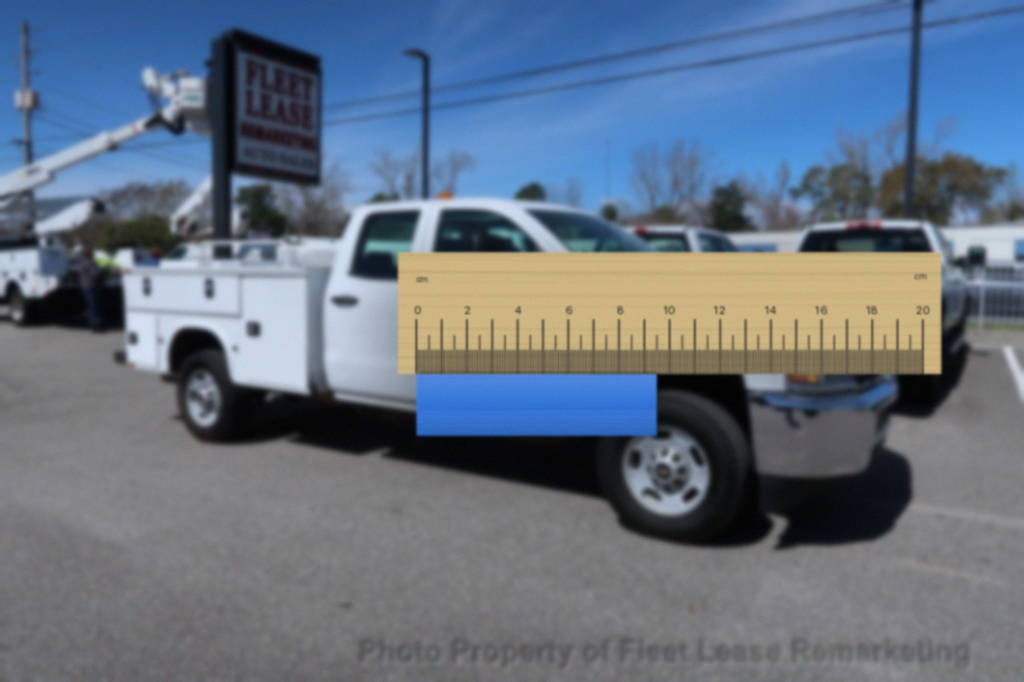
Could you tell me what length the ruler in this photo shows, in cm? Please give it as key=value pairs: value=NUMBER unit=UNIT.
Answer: value=9.5 unit=cm
